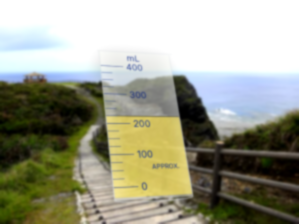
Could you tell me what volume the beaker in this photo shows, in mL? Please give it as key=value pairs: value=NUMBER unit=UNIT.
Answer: value=225 unit=mL
